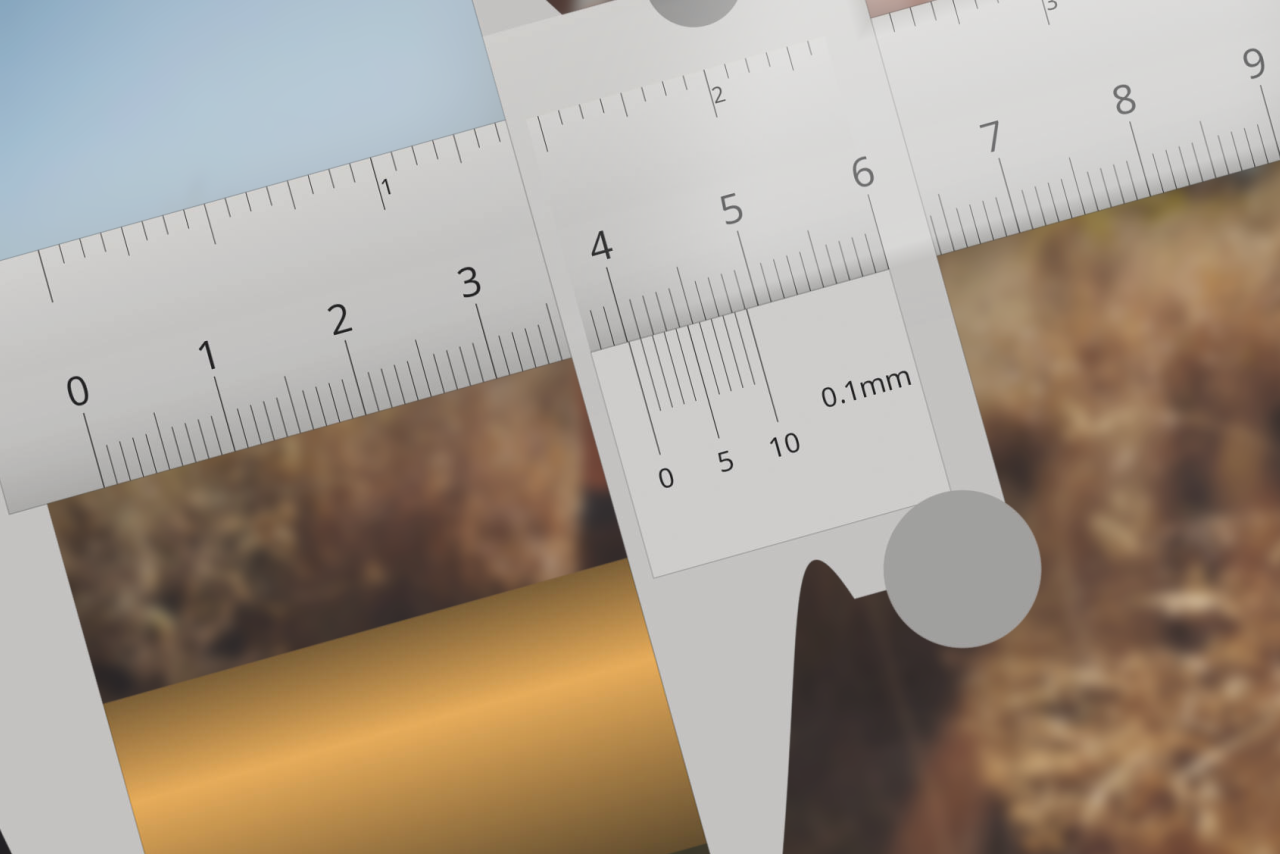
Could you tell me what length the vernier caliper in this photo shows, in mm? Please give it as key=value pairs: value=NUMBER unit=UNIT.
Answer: value=40.1 unit=mm
